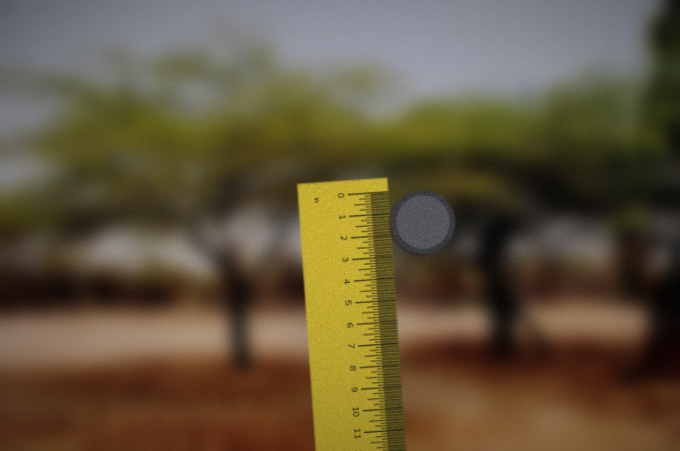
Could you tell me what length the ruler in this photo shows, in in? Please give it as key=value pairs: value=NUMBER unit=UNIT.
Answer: value=3 unit=in
